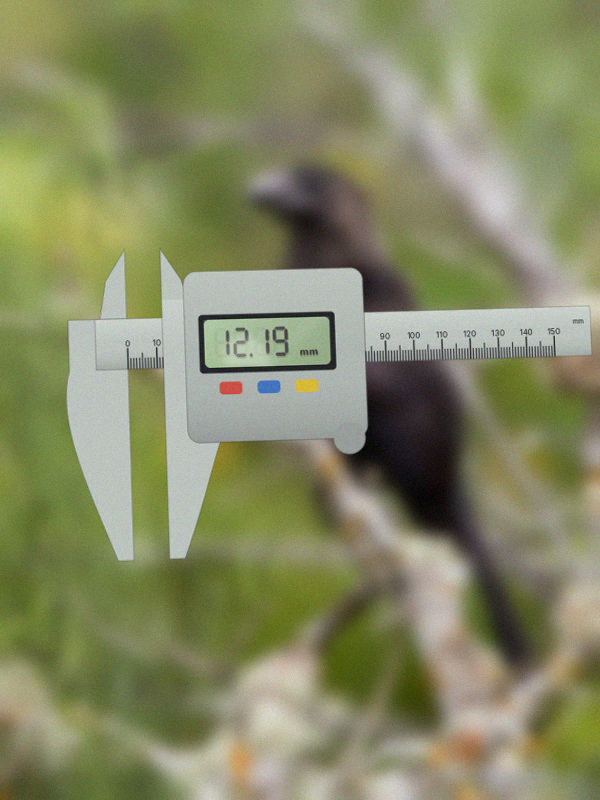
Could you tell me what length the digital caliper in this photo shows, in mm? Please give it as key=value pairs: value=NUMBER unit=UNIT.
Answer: value=12.19 unit=mm
